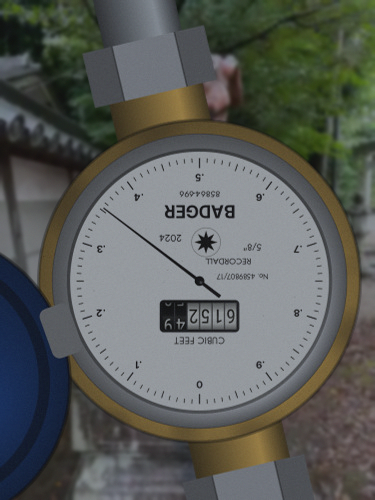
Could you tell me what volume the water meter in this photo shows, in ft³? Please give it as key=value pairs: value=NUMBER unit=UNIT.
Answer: value=615249.35 unit=ft³
